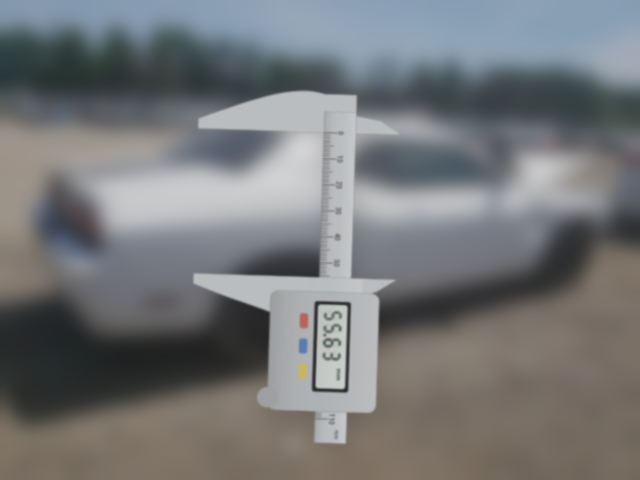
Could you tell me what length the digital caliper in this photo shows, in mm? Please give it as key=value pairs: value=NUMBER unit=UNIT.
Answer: value=55.63 unit=mm
